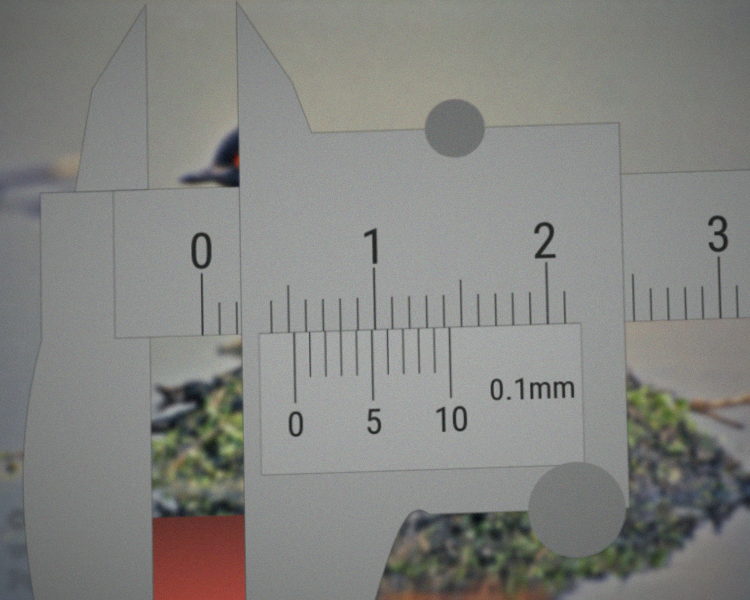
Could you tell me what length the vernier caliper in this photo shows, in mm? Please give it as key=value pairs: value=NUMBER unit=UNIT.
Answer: value=5.3 unit=mm
